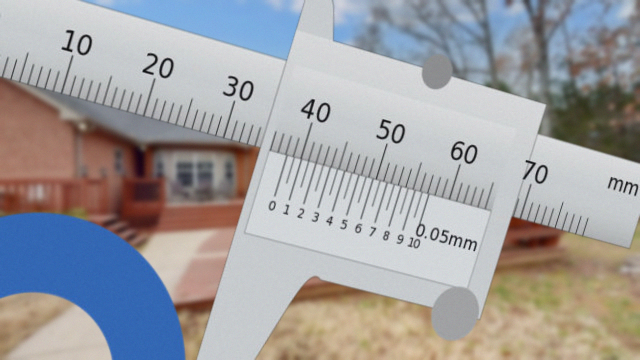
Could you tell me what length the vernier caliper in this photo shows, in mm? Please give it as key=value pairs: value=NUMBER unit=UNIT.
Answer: value=38.2 unit=mm
